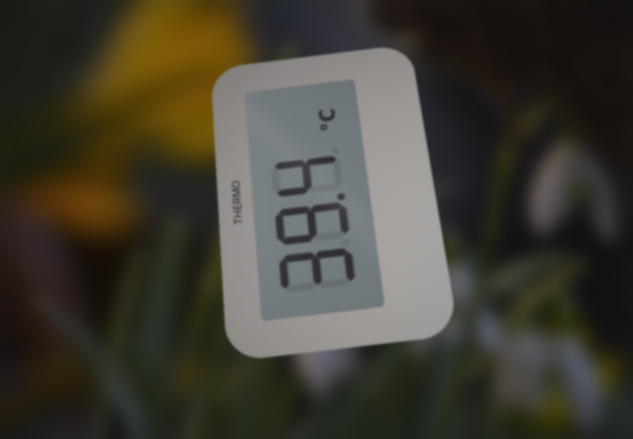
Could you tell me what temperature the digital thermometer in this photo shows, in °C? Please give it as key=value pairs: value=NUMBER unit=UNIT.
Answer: value=39.4 unit=°C
